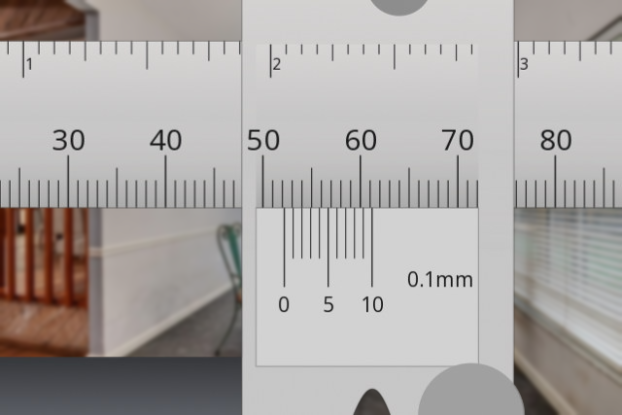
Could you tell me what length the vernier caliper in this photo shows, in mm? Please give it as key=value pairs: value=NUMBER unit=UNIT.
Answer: value=52.2 unit=mm
